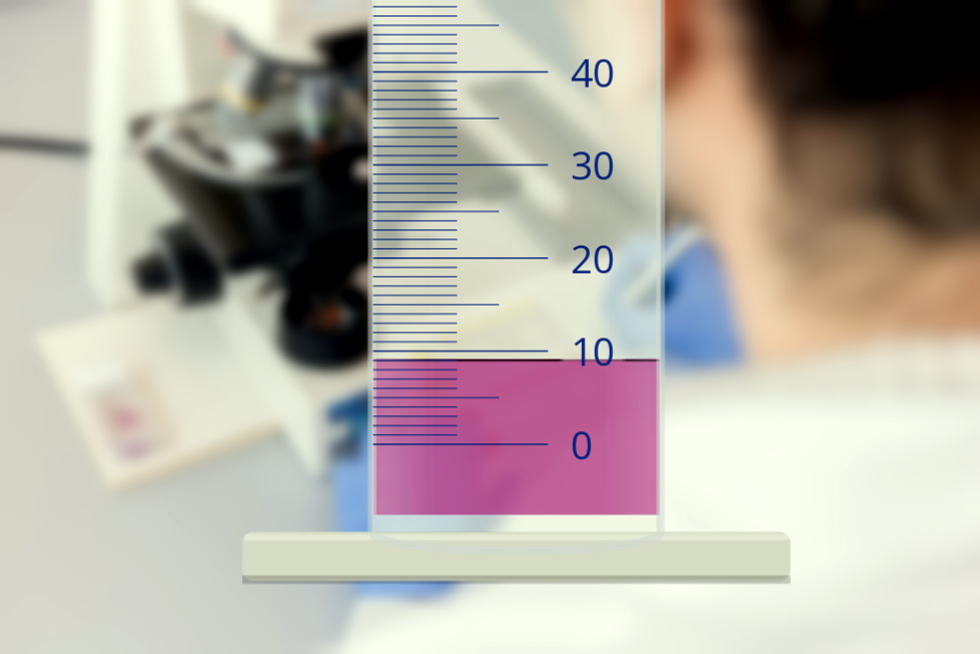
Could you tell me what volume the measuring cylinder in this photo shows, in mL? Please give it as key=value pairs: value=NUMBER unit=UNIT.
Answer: value=9 unit=mL
